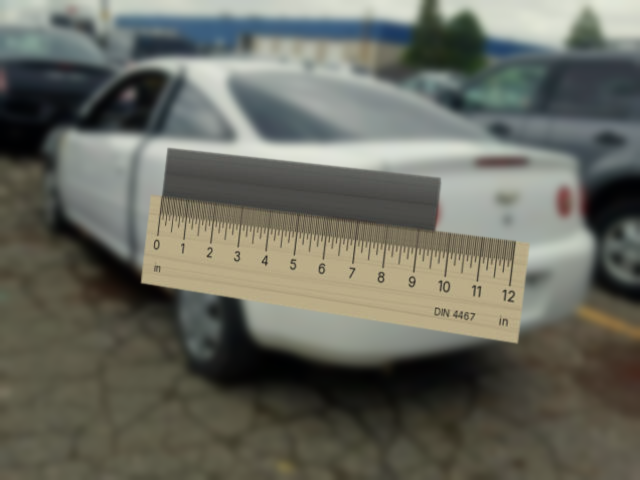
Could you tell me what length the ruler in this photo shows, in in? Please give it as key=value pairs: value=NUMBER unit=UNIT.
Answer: value=9.5 unit=in
